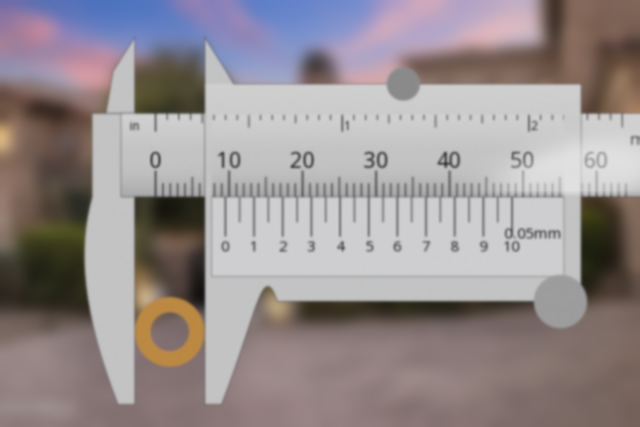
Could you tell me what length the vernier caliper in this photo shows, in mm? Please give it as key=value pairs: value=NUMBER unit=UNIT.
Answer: value=9.5 unit=mm
